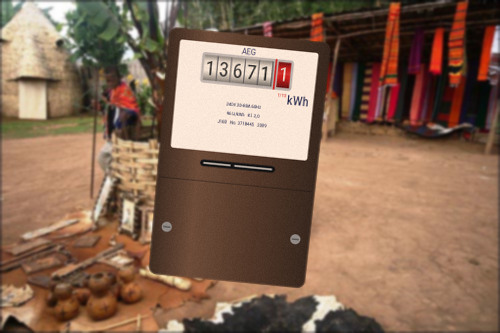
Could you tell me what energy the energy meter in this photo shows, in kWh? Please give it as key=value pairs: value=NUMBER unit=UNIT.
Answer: value=13671.1 unit=kWh
